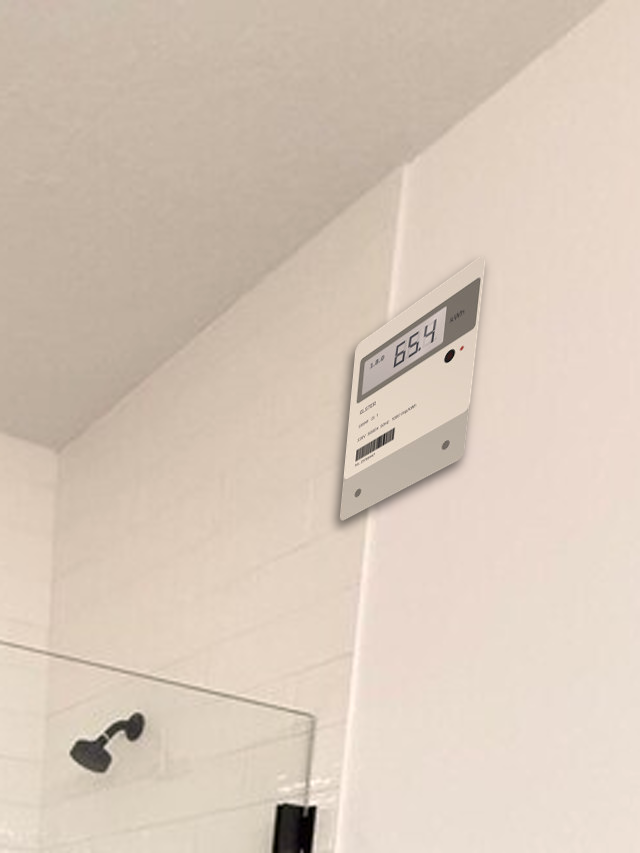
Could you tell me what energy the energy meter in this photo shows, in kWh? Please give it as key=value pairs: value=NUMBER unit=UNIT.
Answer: value=65.4 unit=kWh
